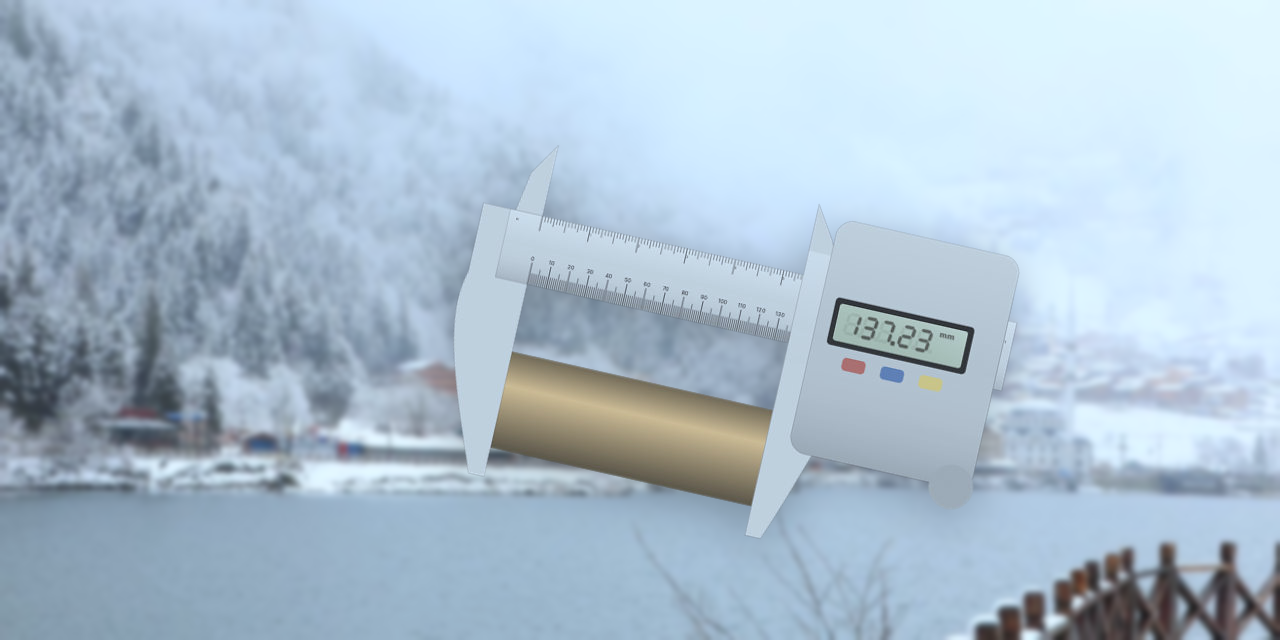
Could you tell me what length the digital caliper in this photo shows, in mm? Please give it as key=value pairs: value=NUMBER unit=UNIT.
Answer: value=137.23 unit=mm
